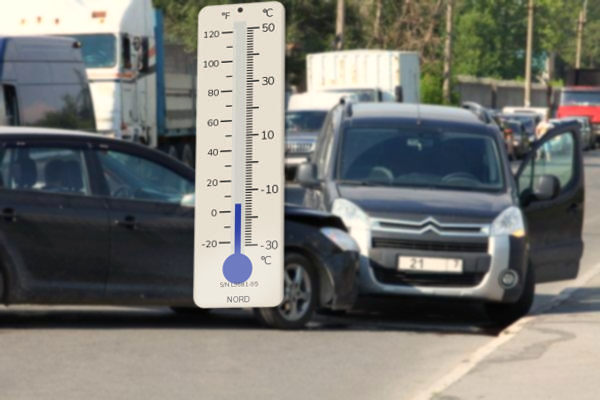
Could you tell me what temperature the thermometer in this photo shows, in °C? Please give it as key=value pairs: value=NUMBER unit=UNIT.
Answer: value=-15 unit=°C
